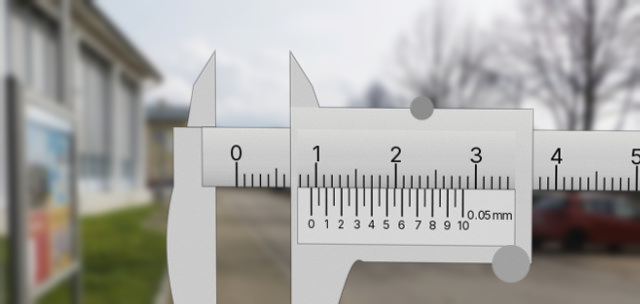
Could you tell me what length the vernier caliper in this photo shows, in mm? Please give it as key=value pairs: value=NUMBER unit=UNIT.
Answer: value=9.4 unit=mm
